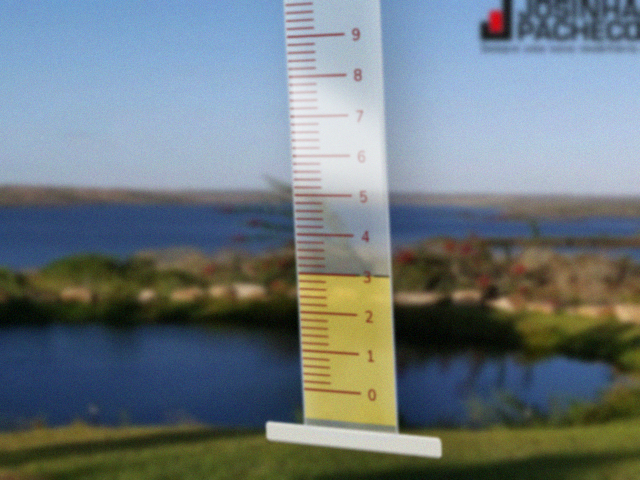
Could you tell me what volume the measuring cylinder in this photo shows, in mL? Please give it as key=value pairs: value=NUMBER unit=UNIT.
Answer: value=3 unit=mL
